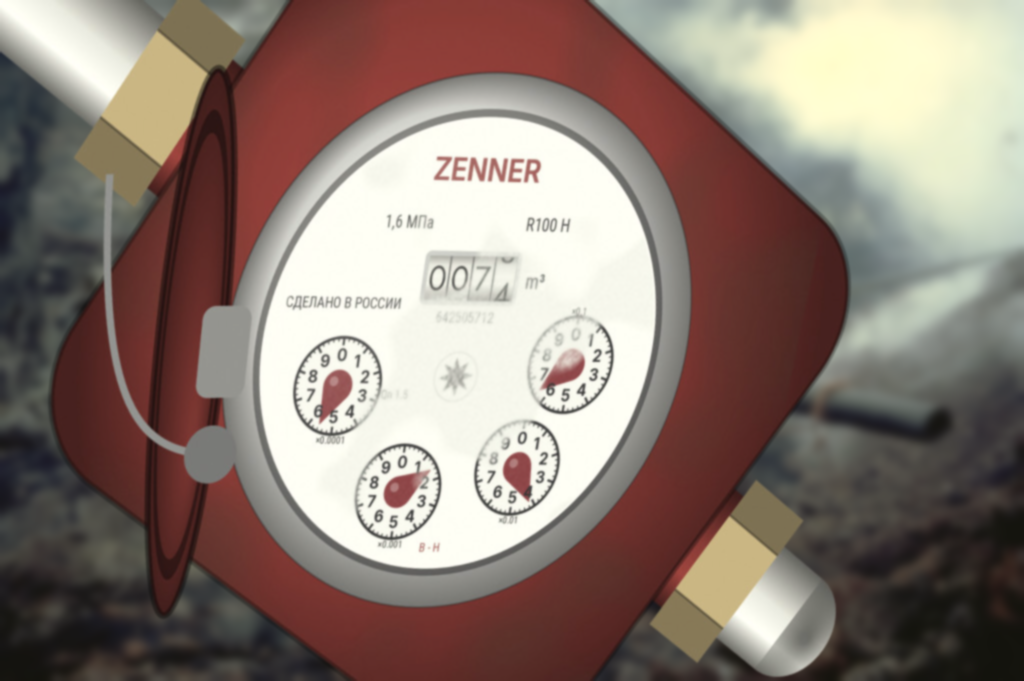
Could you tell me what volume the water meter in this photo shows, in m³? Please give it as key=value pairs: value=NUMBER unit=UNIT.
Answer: value=73.6415 unit=m³
